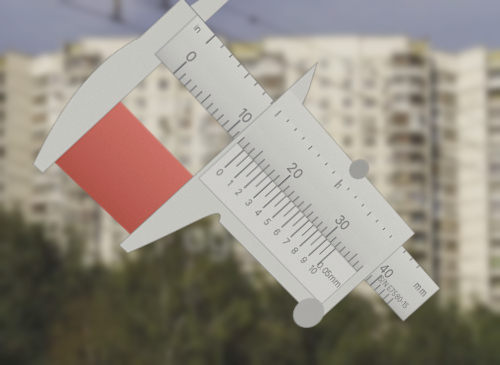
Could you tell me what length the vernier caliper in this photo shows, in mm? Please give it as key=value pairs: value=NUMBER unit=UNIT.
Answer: value=13.2 unit=mm
